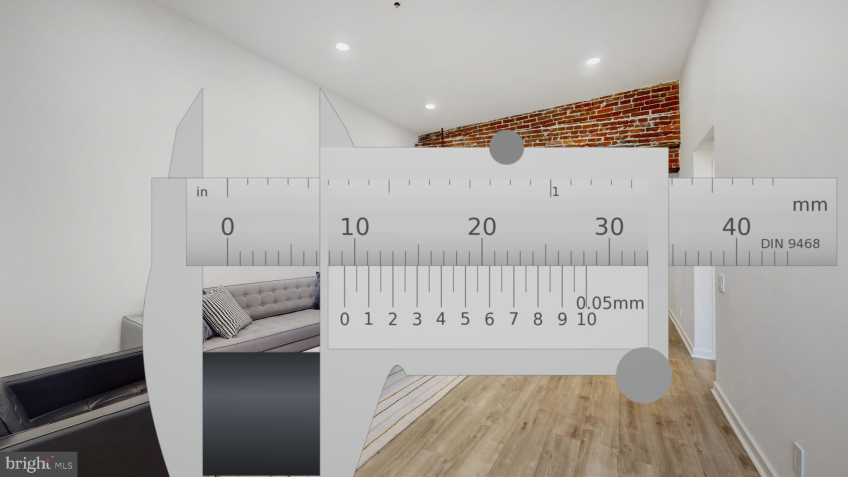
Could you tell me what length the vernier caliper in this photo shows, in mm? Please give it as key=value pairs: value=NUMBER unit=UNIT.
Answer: value=9.2 unit=mm
